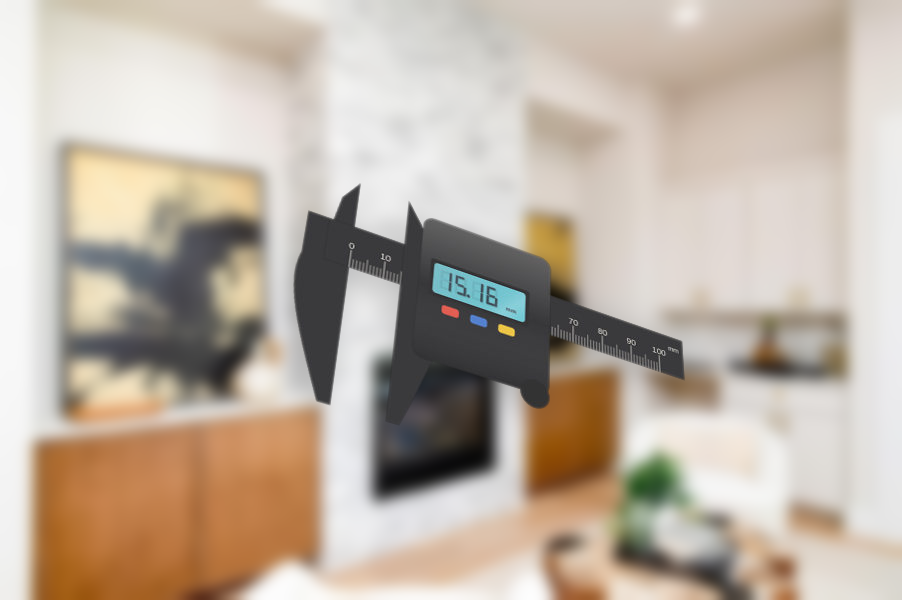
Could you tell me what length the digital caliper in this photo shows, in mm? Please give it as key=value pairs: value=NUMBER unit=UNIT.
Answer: value=15.16 unit=mm
